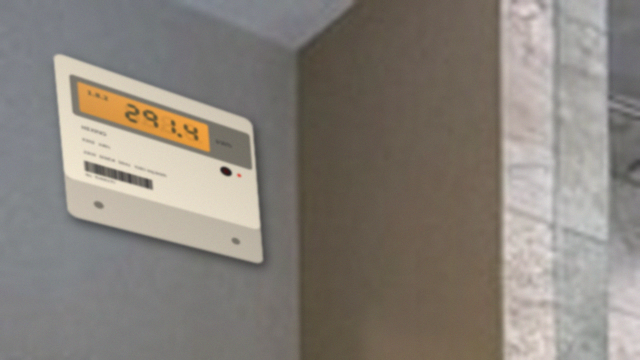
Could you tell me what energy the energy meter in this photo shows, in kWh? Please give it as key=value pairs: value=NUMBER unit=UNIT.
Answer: value=291.4 unit=kWh
